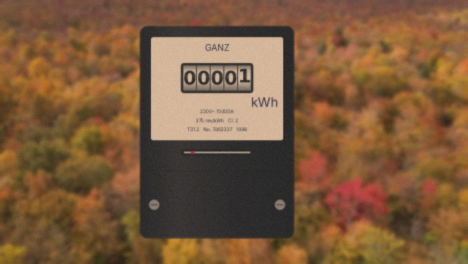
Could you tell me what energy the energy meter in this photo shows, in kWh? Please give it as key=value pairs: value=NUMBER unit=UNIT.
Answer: value=1 unit=kWh
